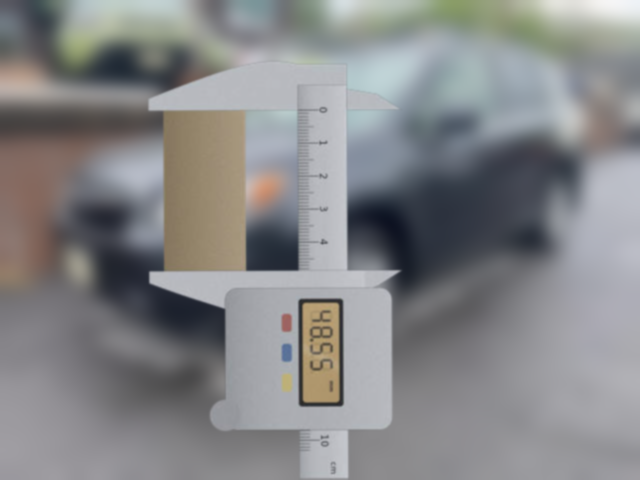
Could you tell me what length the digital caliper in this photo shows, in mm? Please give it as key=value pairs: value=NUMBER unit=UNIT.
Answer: value=48.55 unit=mm
